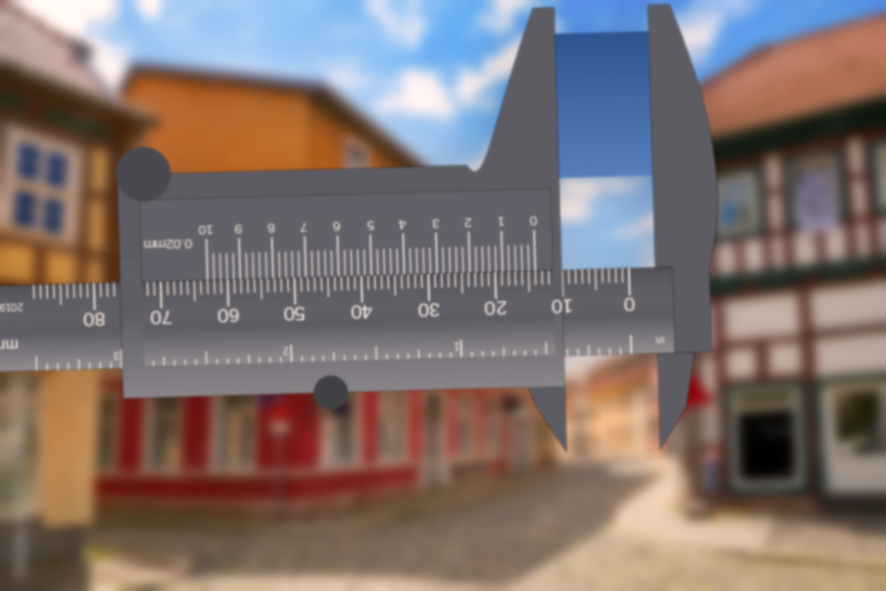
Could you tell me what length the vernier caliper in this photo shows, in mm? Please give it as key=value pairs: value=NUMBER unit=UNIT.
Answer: value=14.0 unit=mm
